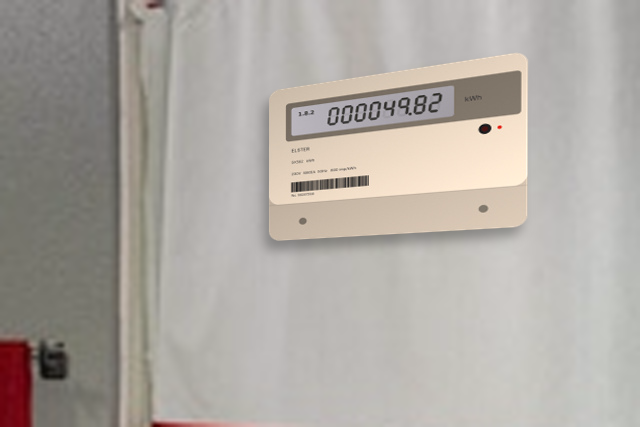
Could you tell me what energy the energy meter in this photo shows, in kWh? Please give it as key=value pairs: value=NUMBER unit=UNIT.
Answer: value=49.82 unit=kWh
